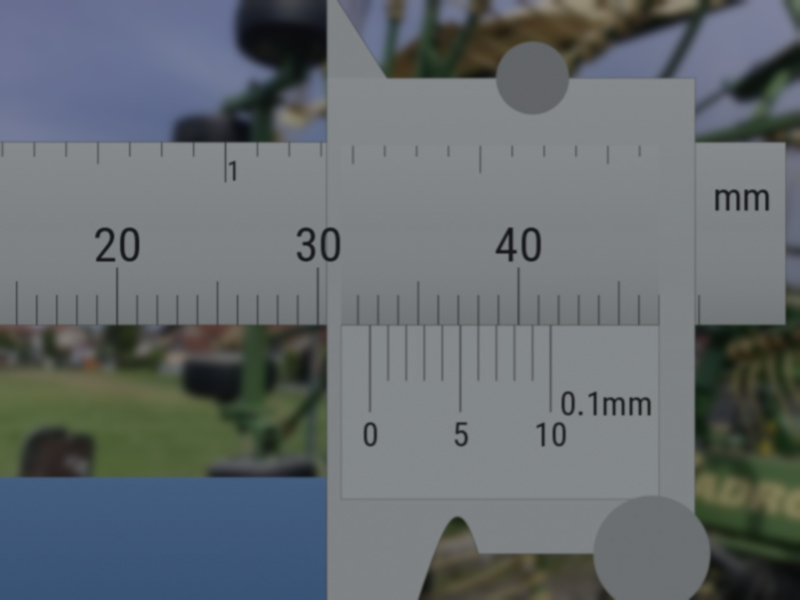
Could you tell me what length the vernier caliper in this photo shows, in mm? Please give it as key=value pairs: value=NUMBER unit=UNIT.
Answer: value=32.6 unit=mm
